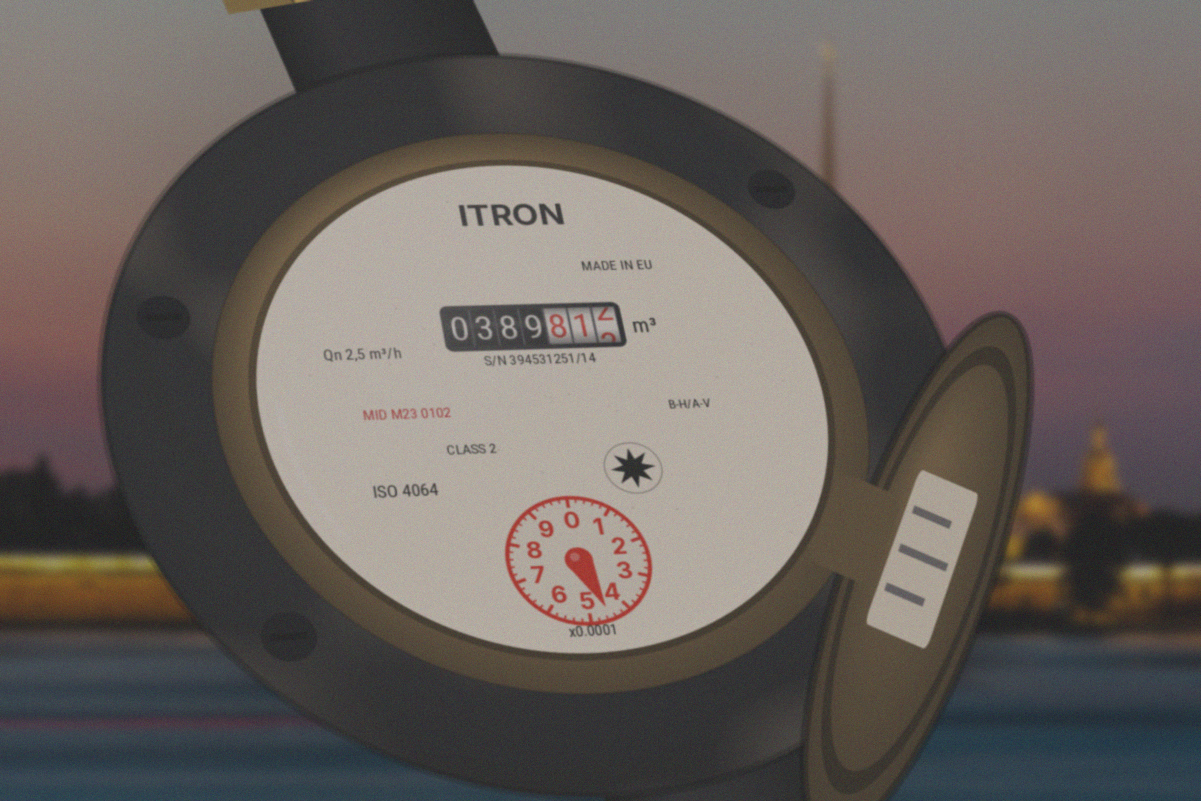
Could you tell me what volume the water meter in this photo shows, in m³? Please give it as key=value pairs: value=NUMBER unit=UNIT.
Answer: value=389.8124 unit=m³
